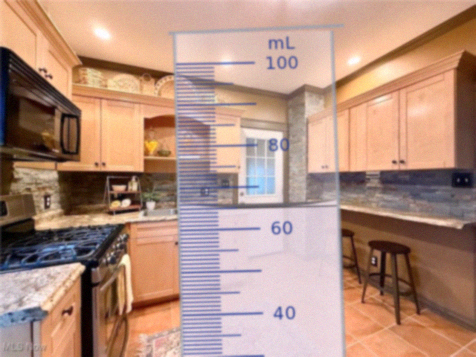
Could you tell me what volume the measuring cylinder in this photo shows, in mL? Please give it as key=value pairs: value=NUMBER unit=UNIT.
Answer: value=65 unit=mL
